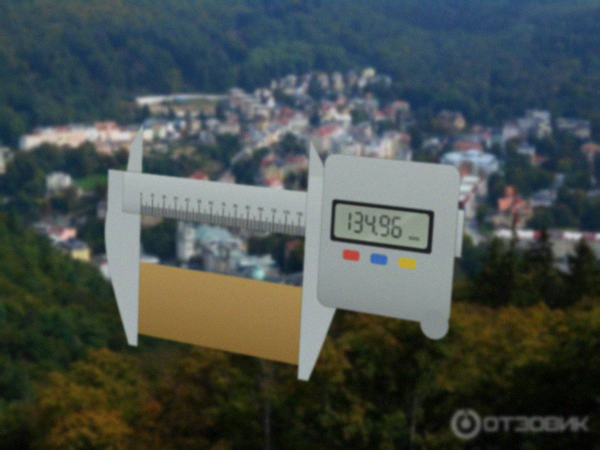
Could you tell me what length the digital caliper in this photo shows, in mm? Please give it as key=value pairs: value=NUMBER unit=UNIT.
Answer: value=134.96 unit=mm
